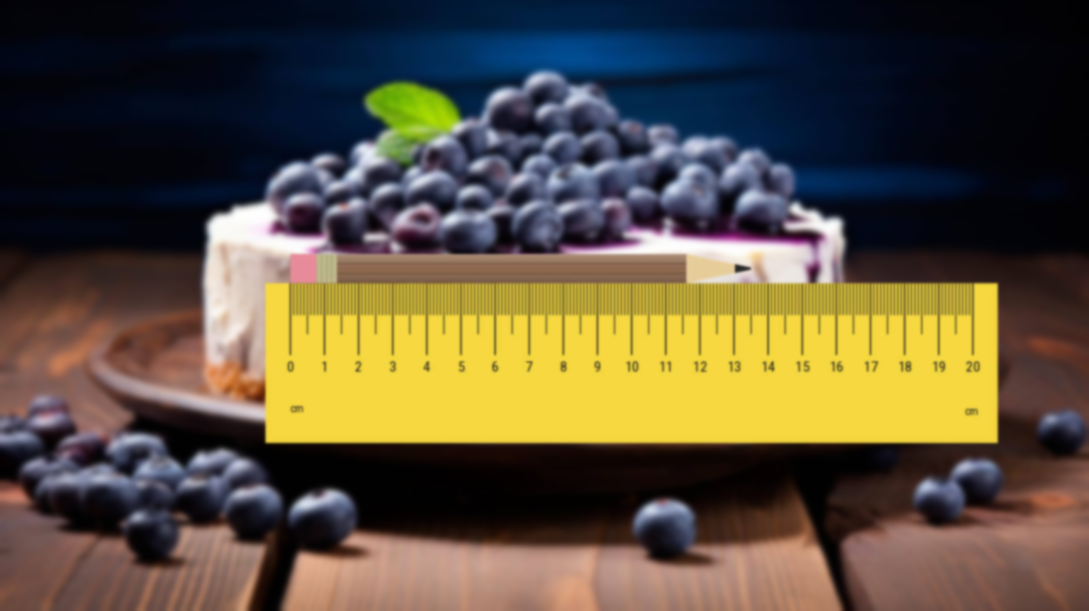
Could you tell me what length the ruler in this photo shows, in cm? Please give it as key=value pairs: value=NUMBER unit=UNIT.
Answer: value=13.5 unit=cm
